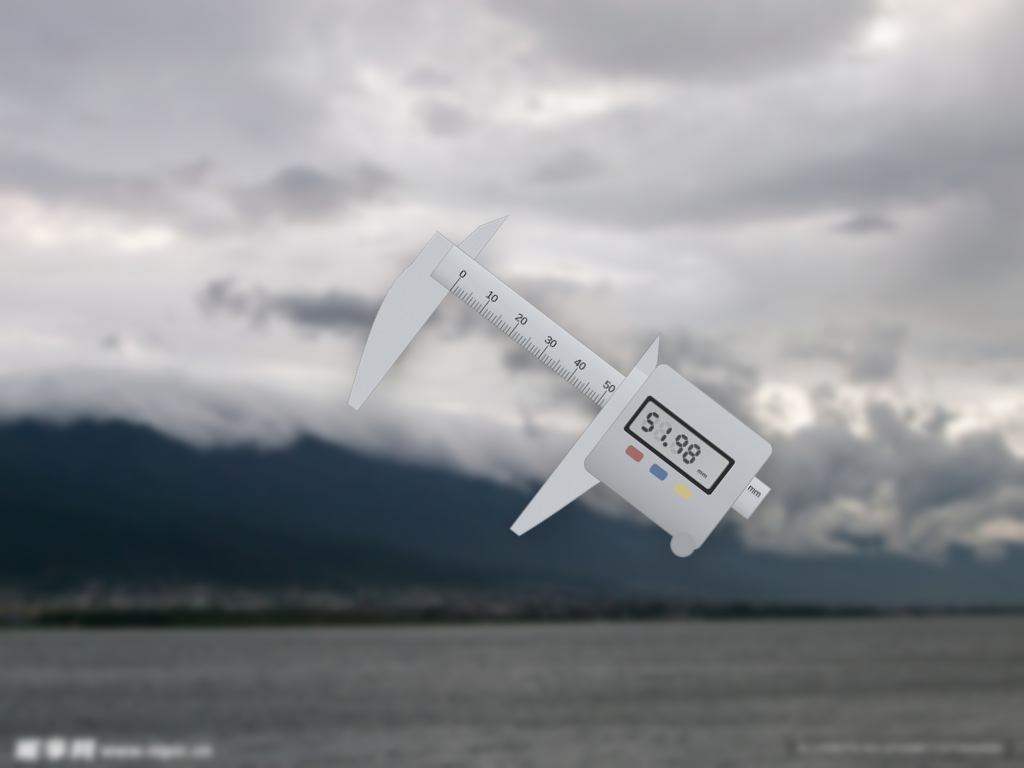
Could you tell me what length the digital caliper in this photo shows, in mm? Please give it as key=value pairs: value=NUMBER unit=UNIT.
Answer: value=51.98 unit=mm
